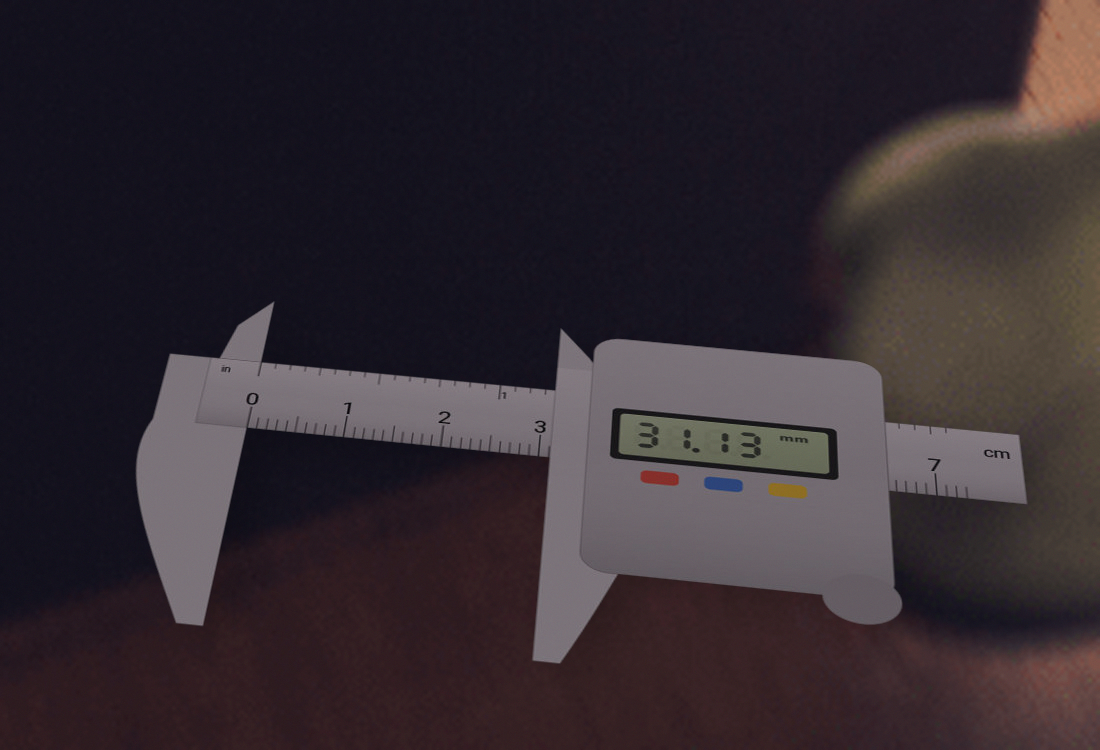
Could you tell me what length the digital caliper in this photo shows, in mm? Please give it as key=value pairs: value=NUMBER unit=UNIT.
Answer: value=31.13 unit=mm
